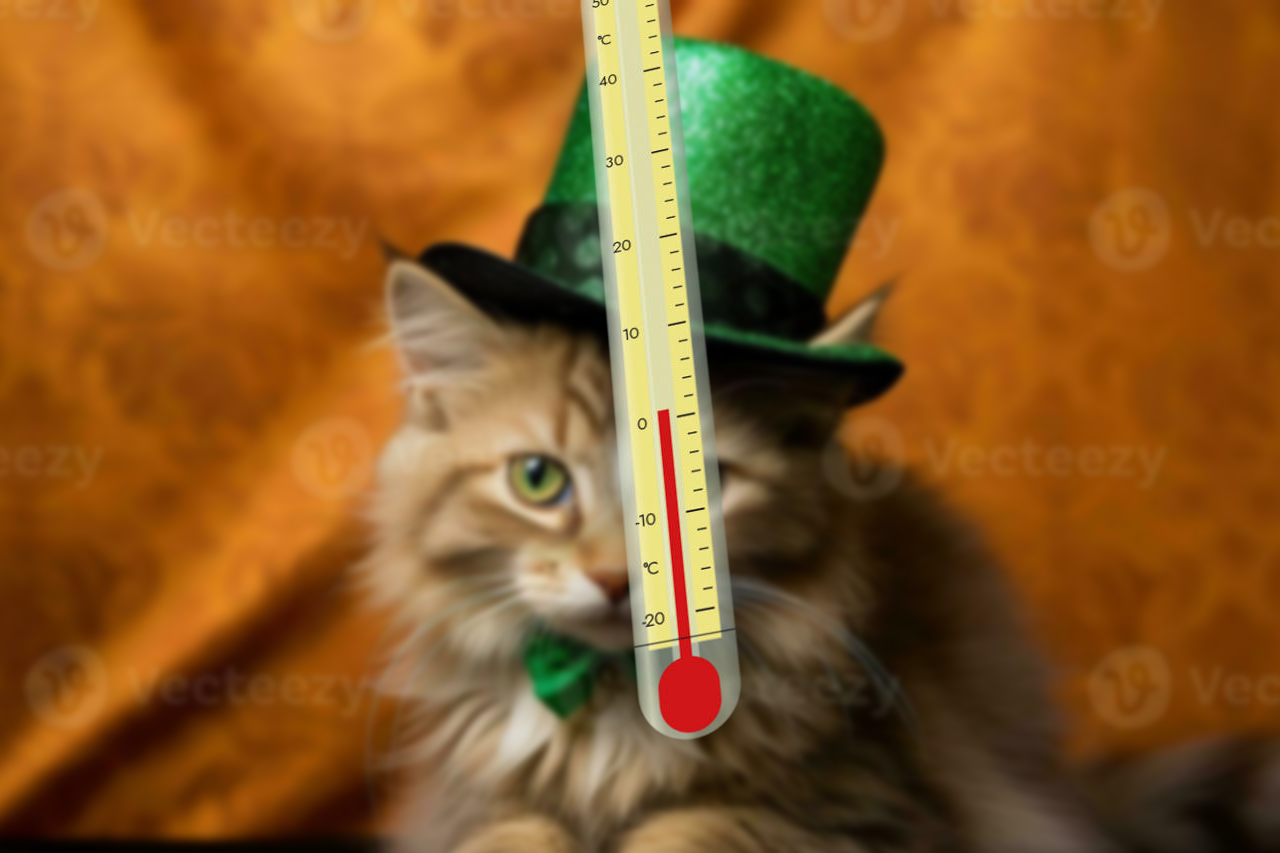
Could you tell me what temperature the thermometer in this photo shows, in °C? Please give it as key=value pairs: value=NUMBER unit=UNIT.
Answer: value=1 unit=°C
